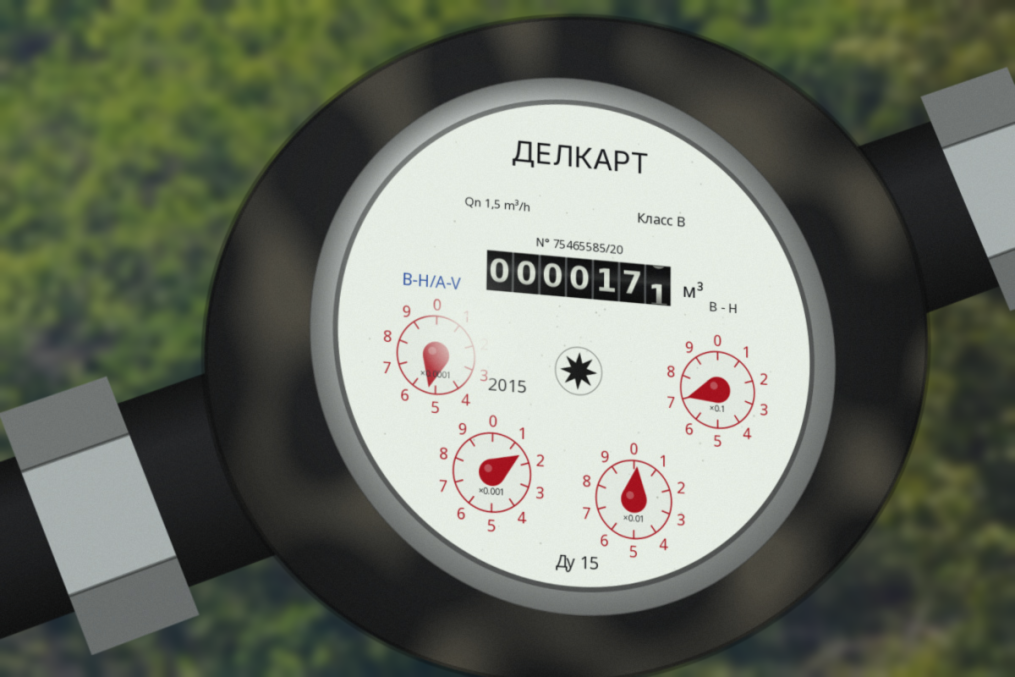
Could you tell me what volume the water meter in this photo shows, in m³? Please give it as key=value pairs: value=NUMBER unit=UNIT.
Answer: value=170.7015 unit=m³
